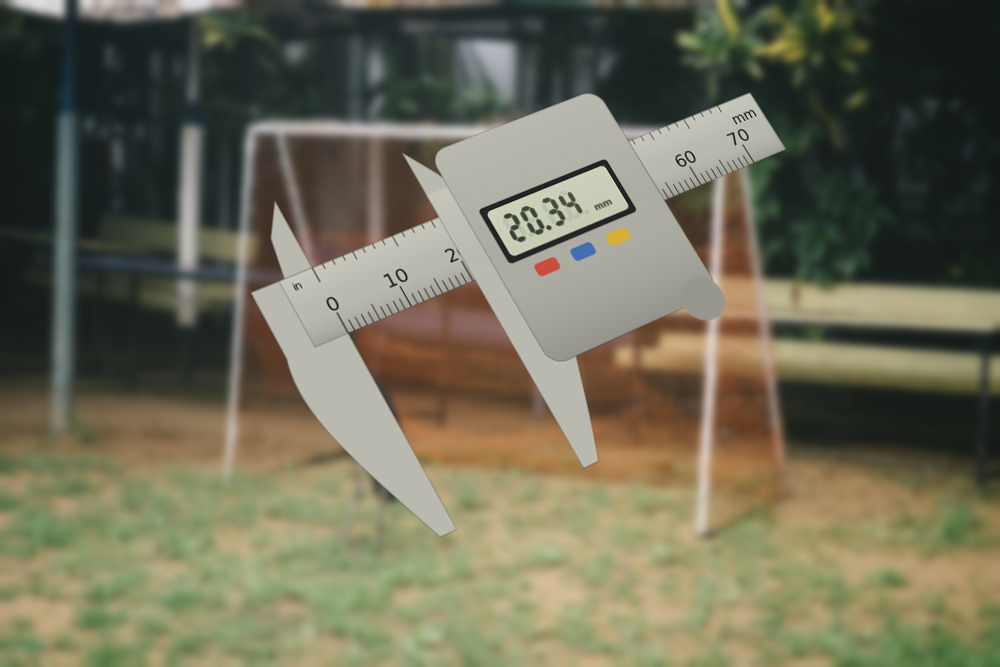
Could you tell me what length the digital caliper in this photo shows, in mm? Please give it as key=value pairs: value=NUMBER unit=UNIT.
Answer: value=20.34 unit=mm
